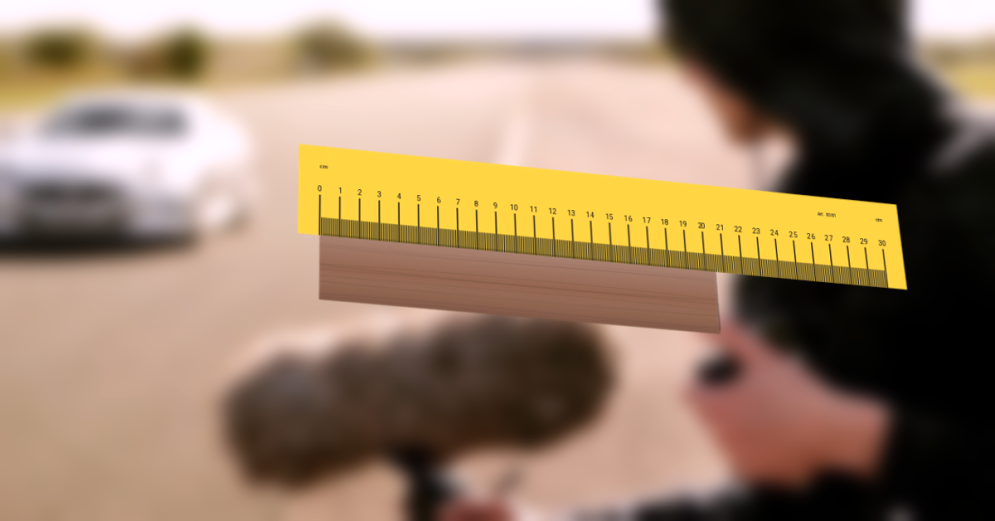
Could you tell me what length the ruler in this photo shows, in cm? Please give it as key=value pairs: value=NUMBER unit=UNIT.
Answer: value=20.5 unit=cm
